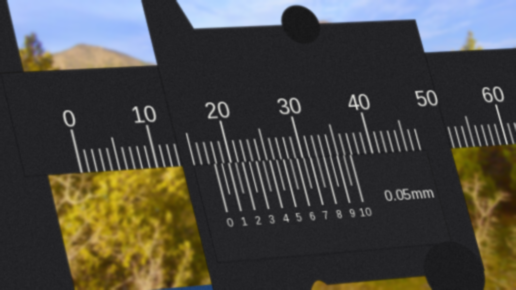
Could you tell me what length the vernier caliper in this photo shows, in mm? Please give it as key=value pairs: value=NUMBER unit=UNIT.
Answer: value=17.8 unit=mm
